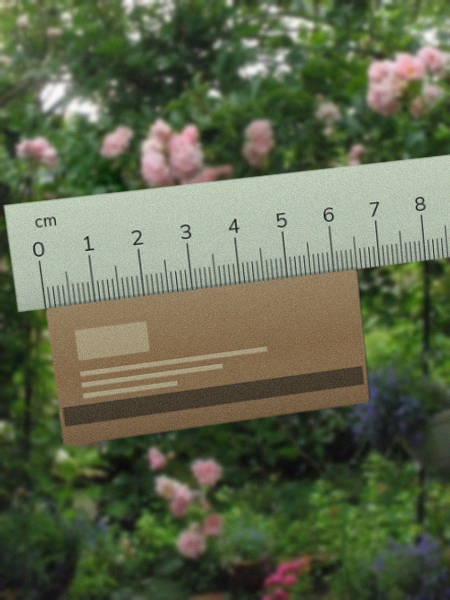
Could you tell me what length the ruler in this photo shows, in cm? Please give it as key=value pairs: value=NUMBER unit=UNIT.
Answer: value=6.5 unit=cm
